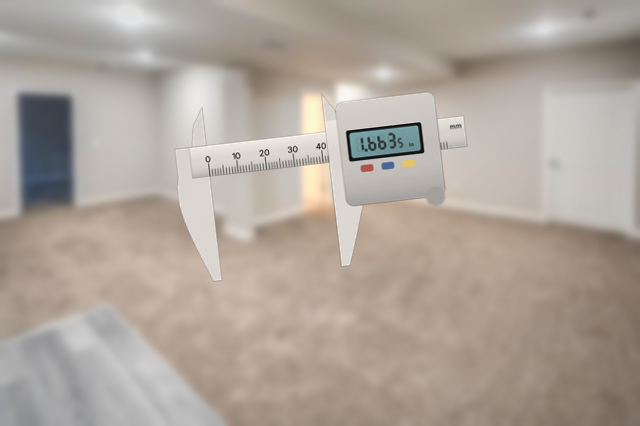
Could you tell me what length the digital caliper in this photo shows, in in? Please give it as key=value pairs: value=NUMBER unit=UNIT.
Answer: value=1.6635 unit=in
